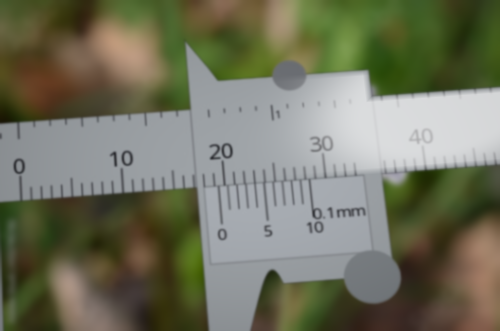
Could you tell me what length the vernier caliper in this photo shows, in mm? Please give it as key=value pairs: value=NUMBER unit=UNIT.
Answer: value=19.4 unit=mm
